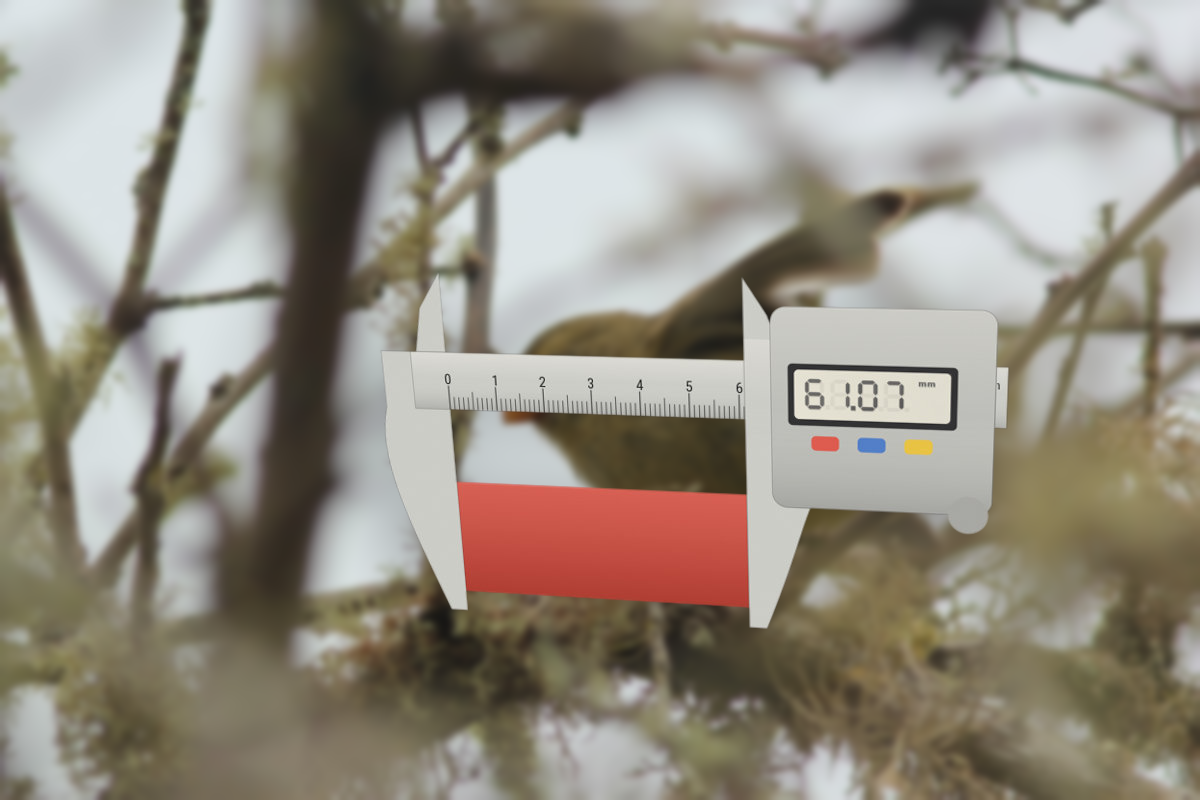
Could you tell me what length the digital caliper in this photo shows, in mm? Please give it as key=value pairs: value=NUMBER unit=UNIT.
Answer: value=61.07 unit=mm
